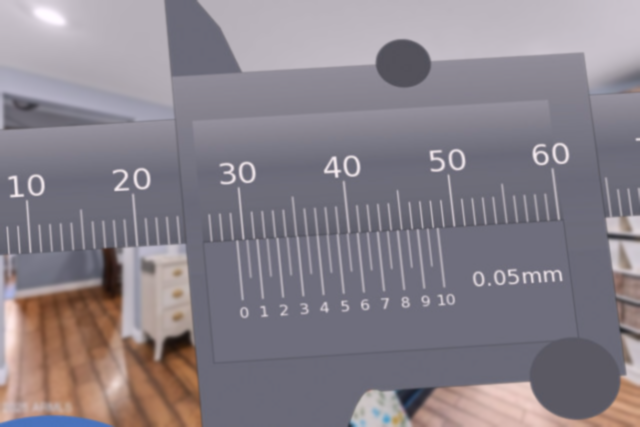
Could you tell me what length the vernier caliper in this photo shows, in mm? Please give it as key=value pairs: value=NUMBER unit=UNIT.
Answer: value=29.4 unit=mm
